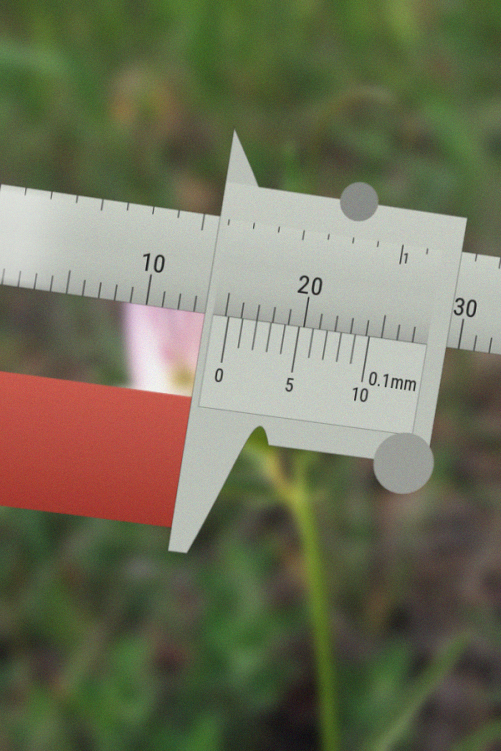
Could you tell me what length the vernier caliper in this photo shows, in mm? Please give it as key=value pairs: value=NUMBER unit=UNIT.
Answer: value=15.2 unit=mm
